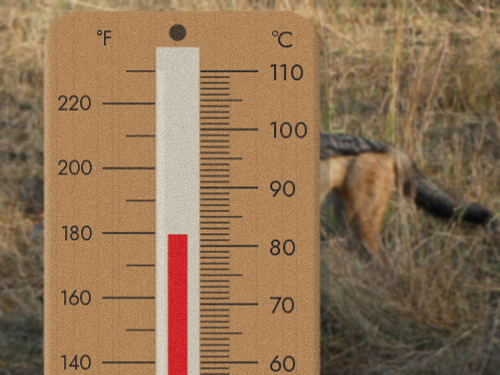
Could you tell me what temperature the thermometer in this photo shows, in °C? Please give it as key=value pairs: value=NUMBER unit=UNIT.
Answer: value=82 unit=°C
